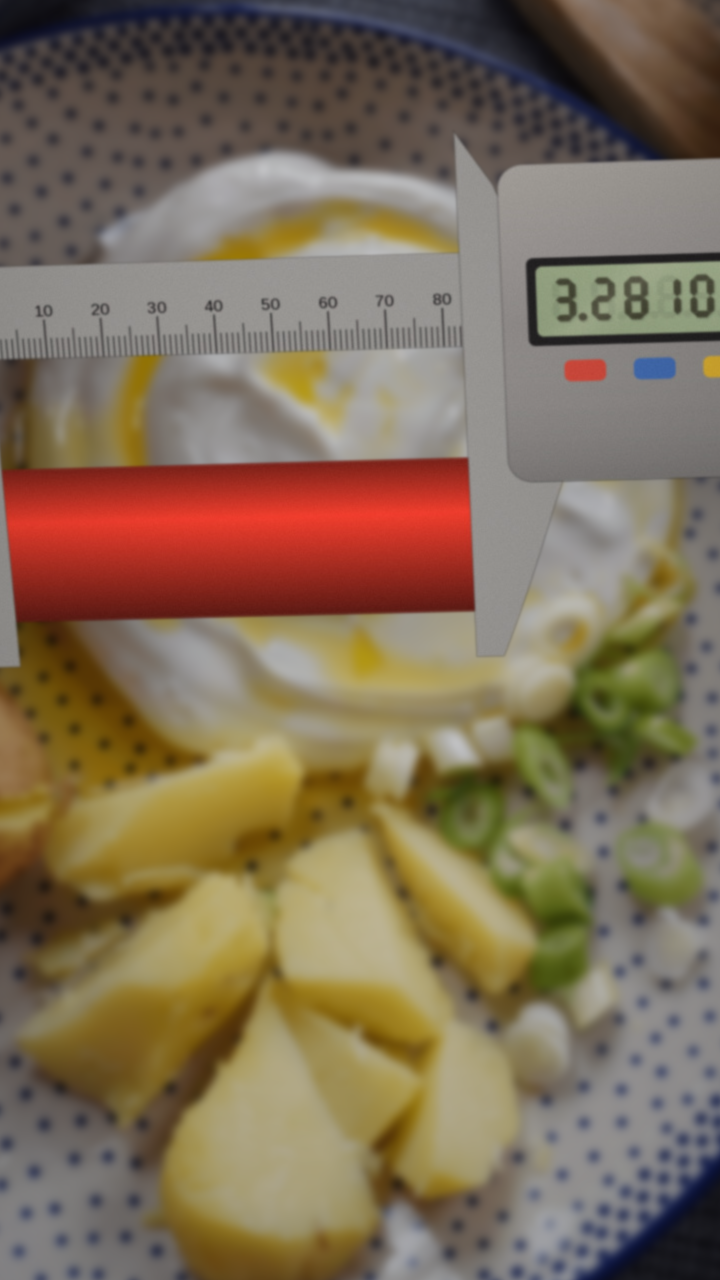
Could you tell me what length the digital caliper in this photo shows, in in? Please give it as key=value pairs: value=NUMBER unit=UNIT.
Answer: value=3.2810 unit=in
